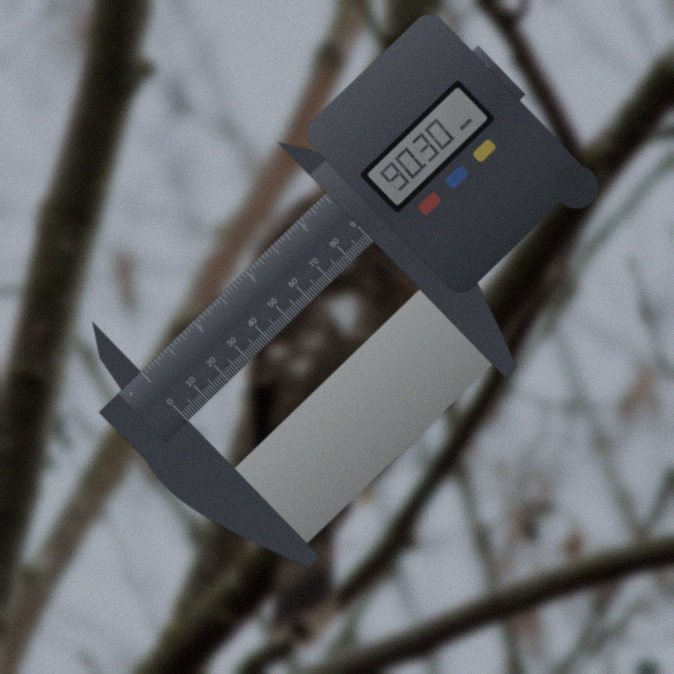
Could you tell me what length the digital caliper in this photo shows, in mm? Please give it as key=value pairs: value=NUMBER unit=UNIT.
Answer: value=90.30 unit=mm
